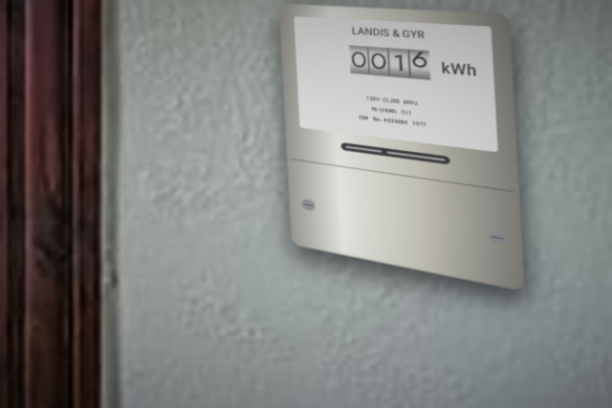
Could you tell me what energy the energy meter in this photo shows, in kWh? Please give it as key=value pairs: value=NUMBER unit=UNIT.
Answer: value=16 unit=kWh
